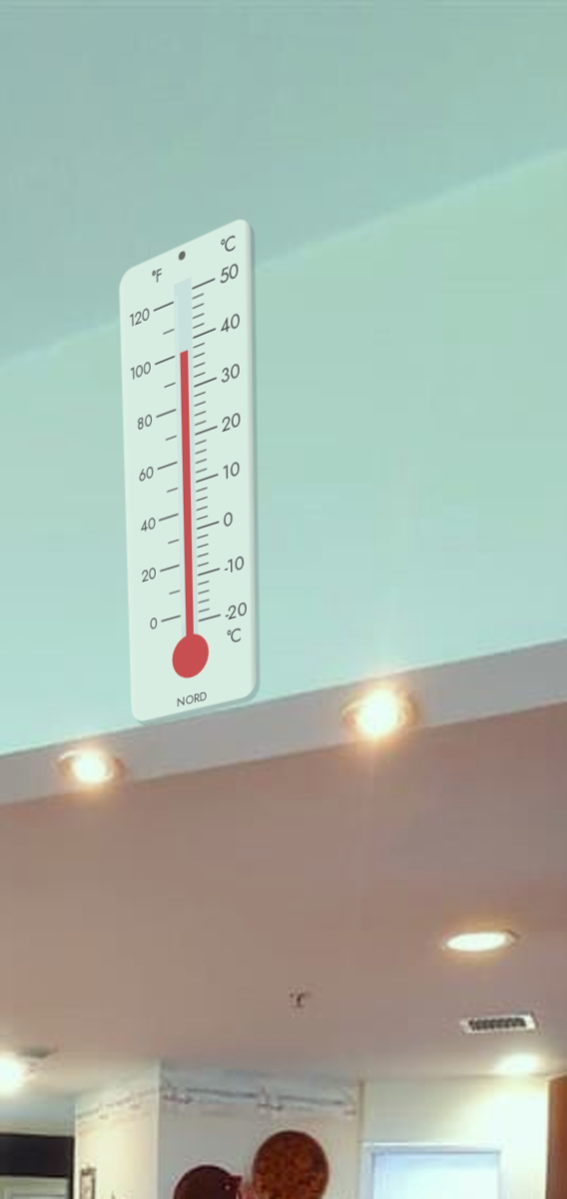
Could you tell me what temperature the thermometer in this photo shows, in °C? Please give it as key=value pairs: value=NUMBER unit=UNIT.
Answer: value=38 unit=°C
